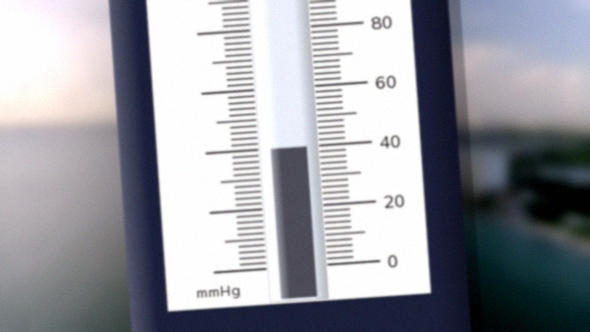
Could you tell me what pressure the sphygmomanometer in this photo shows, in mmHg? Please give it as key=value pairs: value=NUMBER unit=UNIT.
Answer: value=40 unit=mmHg
